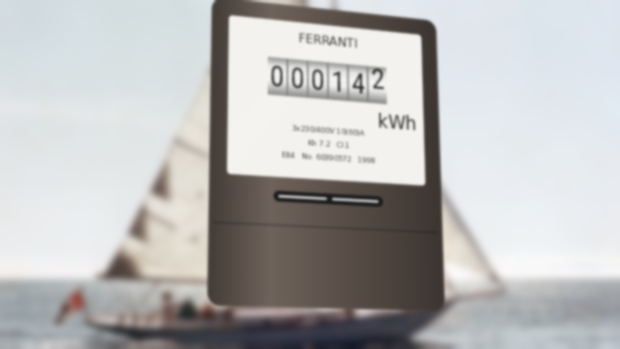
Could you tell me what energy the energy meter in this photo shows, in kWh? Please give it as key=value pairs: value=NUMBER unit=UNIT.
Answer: value=142 unit=kWh
